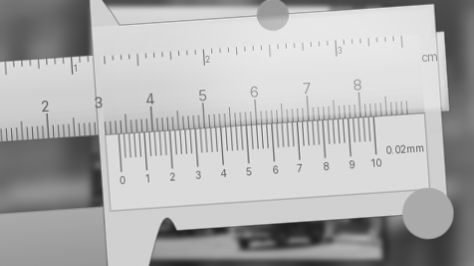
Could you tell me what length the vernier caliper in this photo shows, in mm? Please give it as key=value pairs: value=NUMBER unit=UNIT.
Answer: value=33.5 unit=mm
